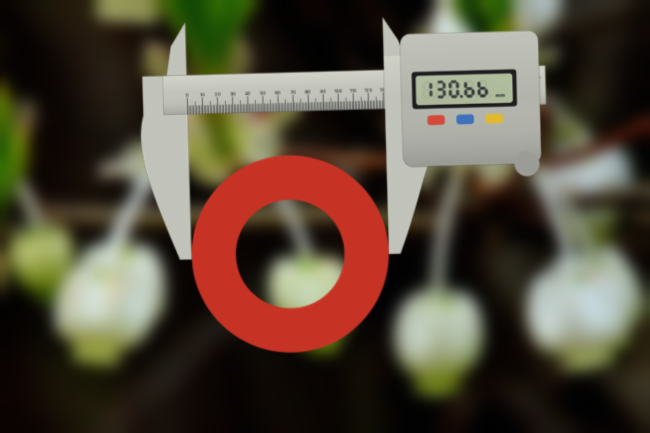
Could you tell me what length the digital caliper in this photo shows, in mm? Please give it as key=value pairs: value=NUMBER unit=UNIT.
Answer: value=130.66 unit=mm
